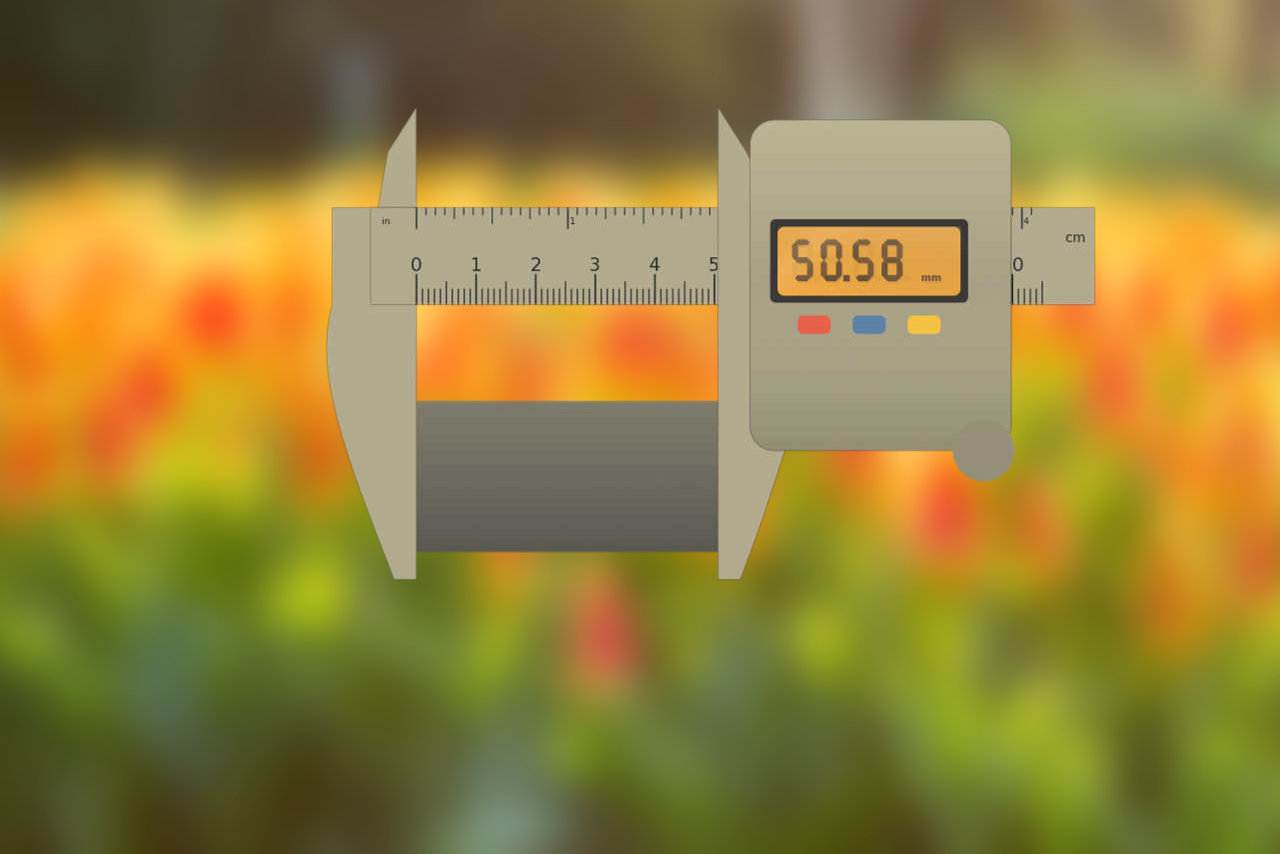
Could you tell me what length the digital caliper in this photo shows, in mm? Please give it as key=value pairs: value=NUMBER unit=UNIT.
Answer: value=50.58 unit=mm
